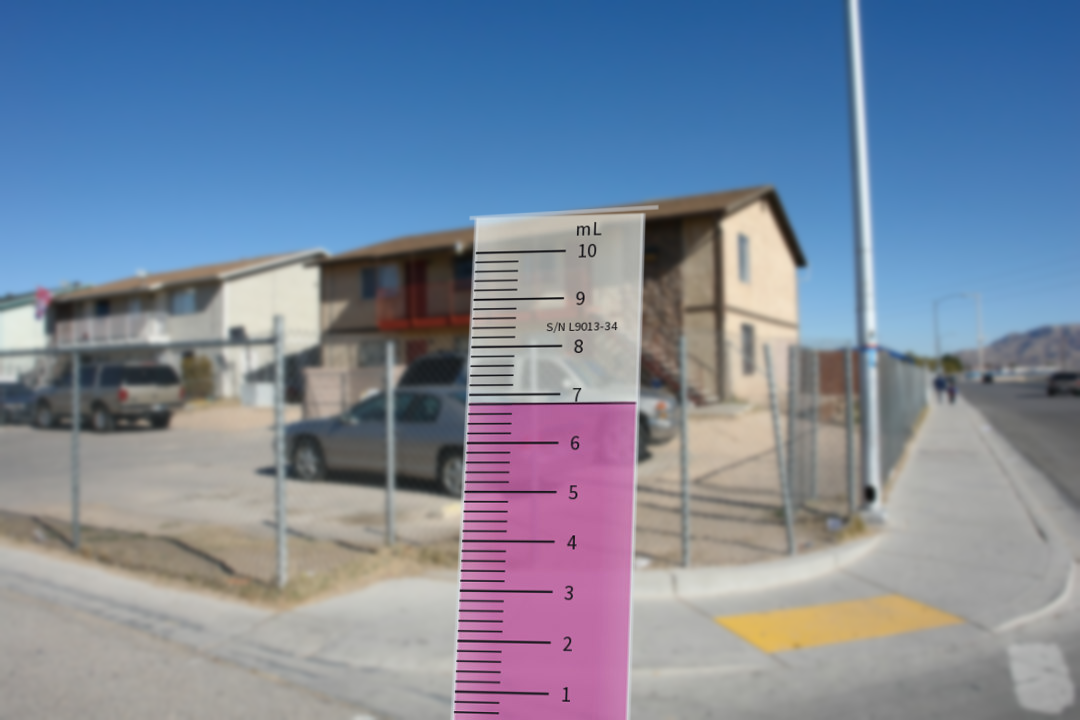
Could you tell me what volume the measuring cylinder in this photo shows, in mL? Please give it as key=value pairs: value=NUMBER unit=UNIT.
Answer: value=6.8 unit=mL
